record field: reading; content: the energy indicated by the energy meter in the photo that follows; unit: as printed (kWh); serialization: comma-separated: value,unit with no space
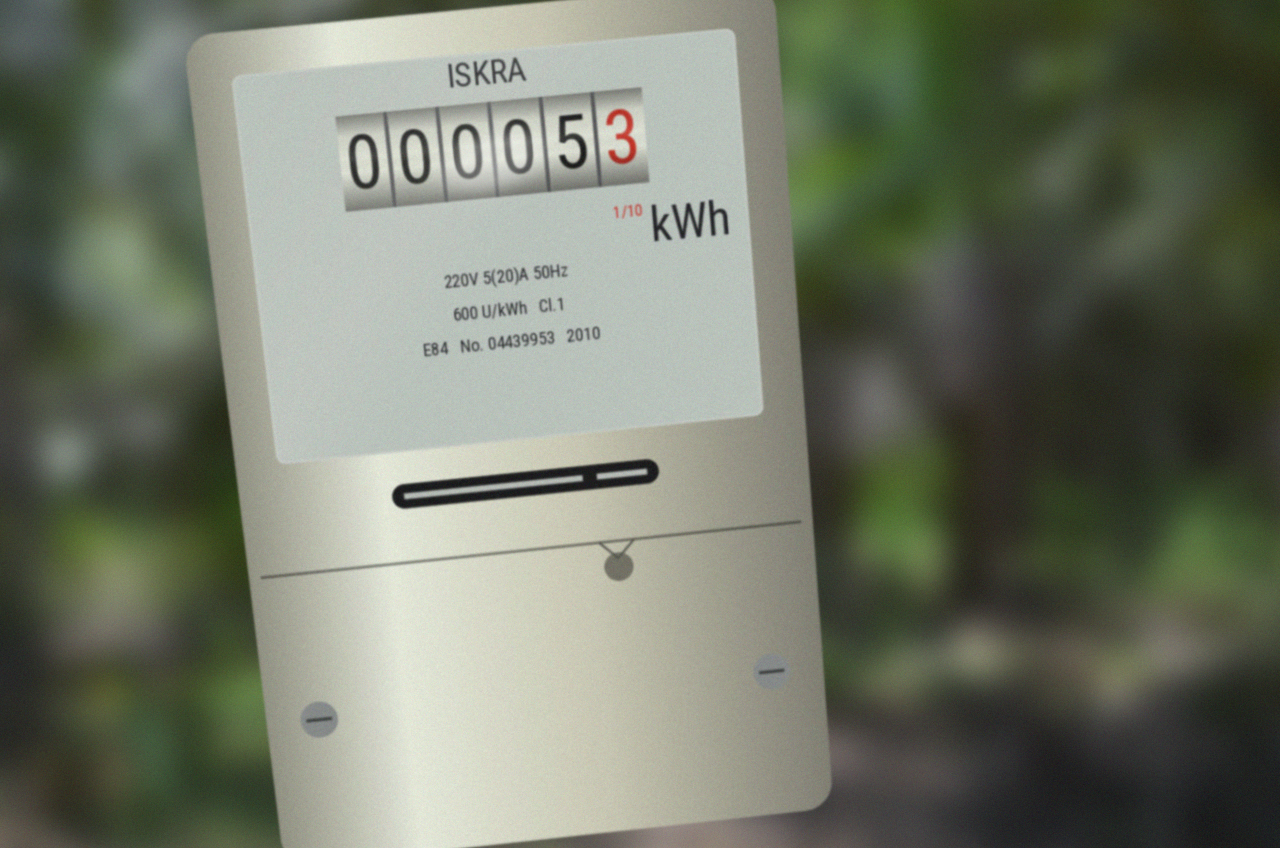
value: 5.3,kWh
